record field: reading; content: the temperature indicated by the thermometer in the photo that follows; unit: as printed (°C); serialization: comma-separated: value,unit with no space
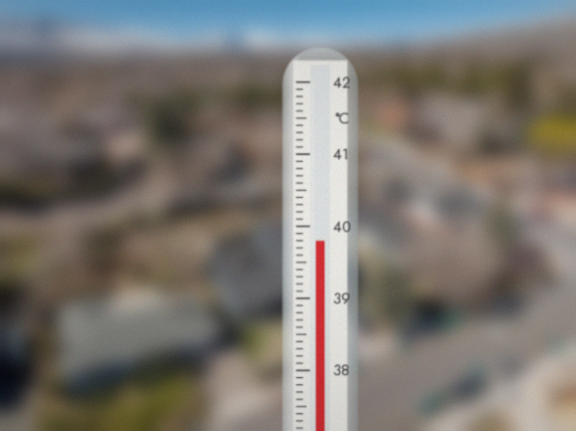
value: 39.8,°C
